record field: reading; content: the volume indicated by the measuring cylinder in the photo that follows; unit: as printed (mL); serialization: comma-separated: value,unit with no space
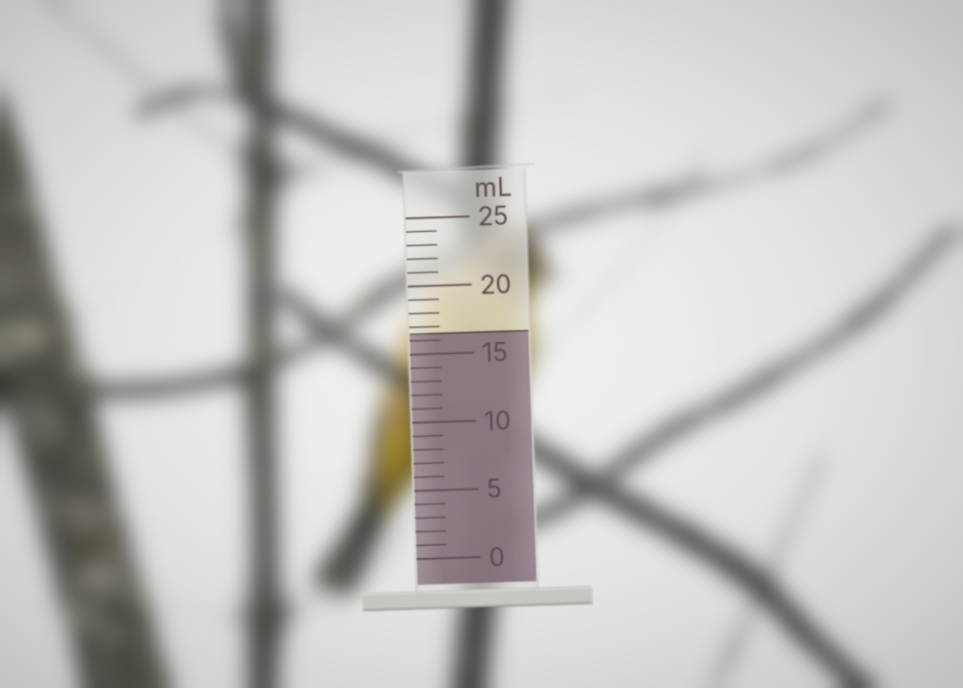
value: 16.5,mL
